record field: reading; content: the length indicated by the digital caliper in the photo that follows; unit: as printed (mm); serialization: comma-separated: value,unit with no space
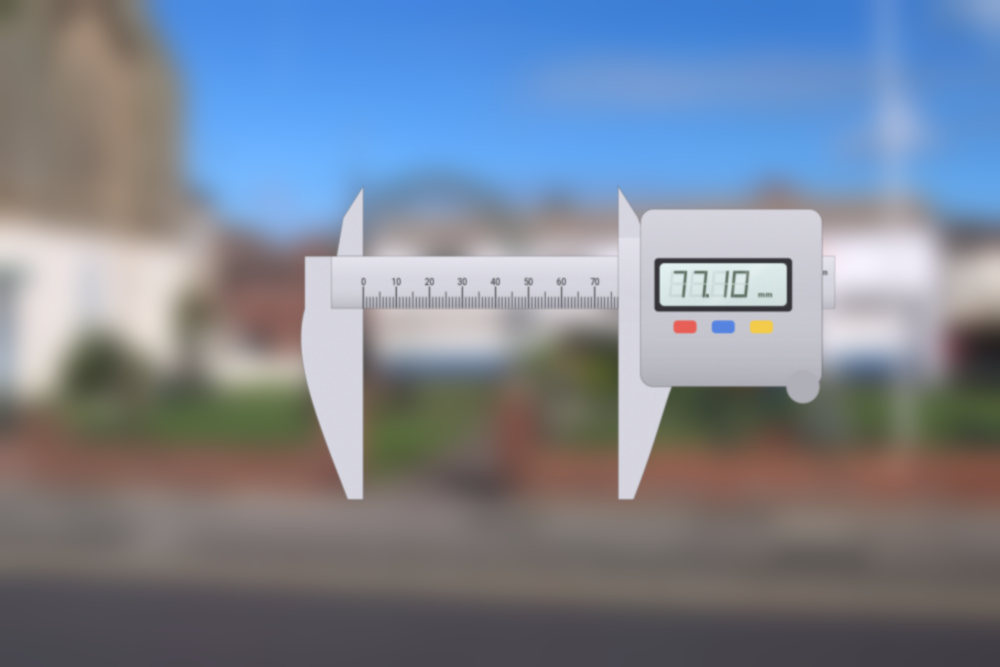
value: 77.10,mm
